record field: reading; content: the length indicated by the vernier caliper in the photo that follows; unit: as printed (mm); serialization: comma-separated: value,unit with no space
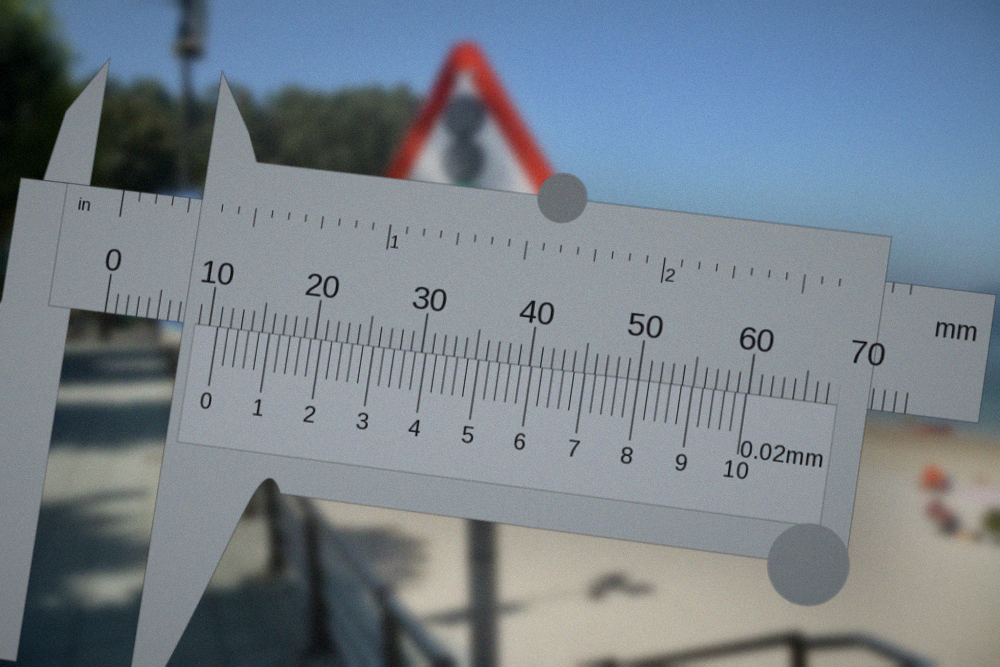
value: 10.8,mm
